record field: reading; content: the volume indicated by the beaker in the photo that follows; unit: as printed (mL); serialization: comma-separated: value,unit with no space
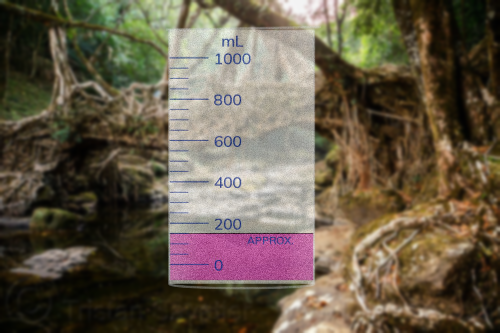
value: 150,mL
